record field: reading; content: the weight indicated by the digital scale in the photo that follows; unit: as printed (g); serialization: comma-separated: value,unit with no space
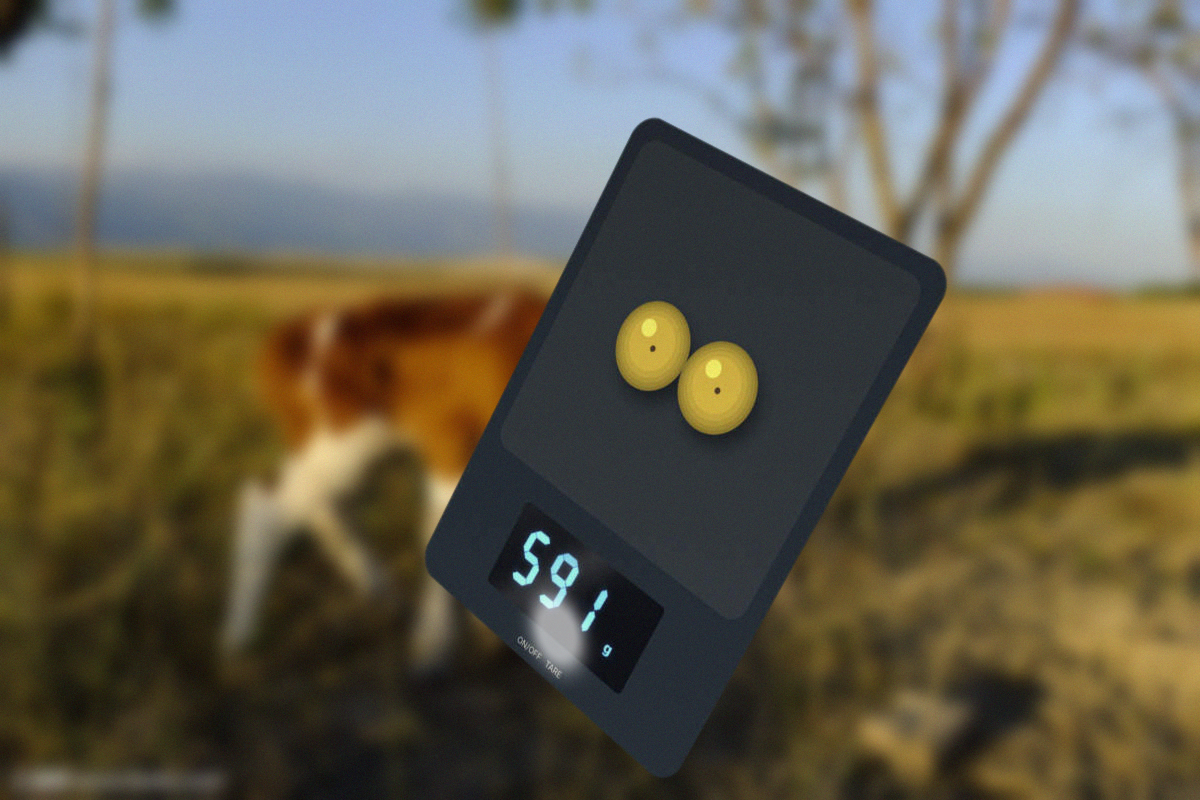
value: 591,g
